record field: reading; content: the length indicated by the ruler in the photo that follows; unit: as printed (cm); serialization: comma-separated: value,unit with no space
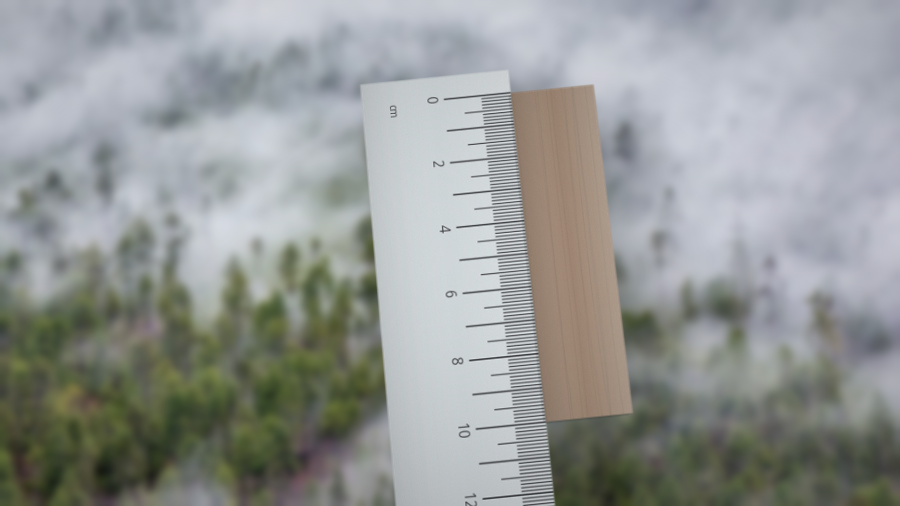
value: 10,cm
